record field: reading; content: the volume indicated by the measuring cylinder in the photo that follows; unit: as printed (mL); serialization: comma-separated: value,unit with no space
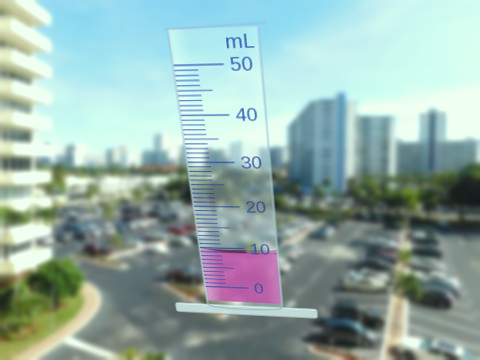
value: 9,mL
